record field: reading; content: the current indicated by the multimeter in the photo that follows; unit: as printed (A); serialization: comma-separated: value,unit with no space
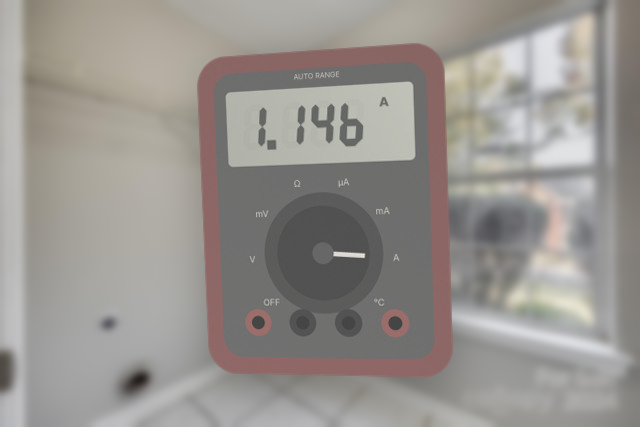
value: 1.146,A
